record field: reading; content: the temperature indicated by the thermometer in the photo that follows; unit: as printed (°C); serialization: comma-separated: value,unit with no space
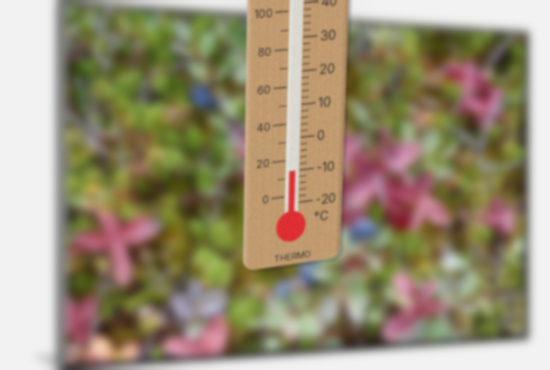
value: -10,°C
